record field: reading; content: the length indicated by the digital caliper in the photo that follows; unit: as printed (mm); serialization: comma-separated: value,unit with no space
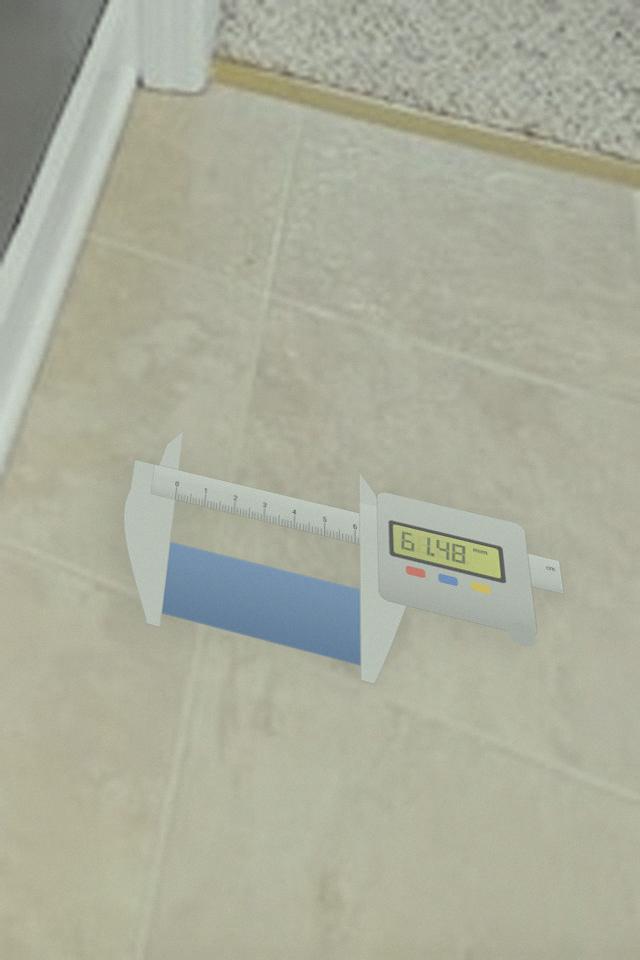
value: 61.48,mm
